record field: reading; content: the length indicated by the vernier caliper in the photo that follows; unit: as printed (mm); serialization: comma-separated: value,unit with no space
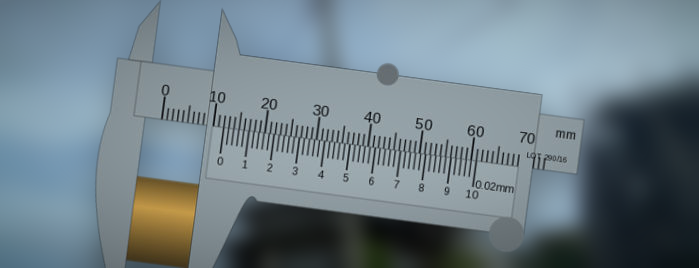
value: 12.0,mm
